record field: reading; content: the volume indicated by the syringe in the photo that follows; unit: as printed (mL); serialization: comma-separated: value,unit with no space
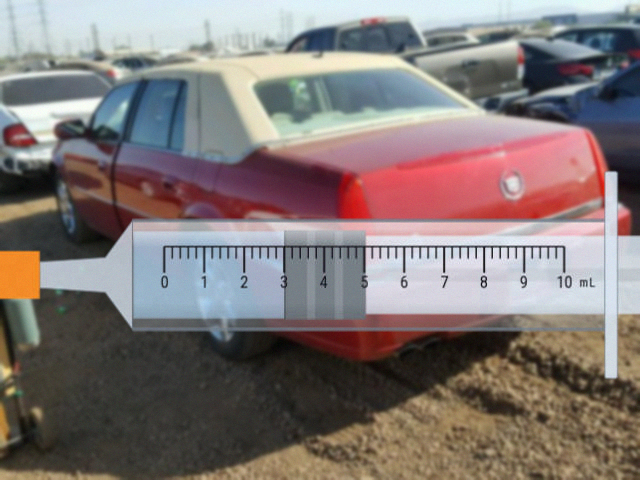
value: 3,mL
